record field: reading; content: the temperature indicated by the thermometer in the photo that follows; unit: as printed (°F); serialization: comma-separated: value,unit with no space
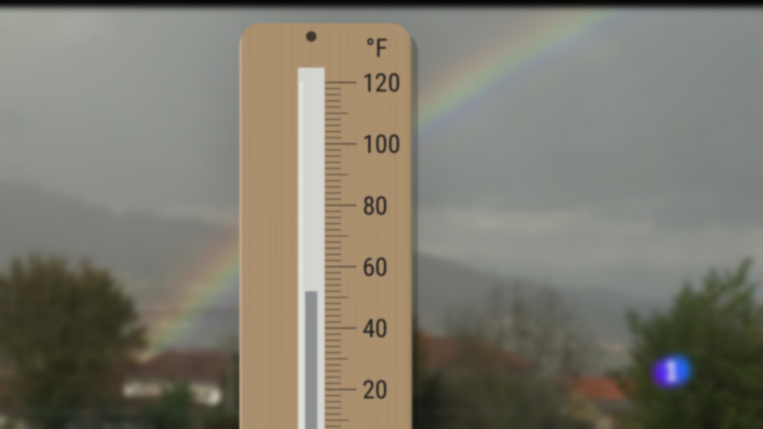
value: 52,°F
